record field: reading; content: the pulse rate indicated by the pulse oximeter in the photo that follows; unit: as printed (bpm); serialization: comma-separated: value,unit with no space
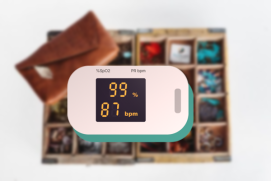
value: 87,bpm
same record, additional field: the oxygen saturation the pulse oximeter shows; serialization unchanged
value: 99,%
